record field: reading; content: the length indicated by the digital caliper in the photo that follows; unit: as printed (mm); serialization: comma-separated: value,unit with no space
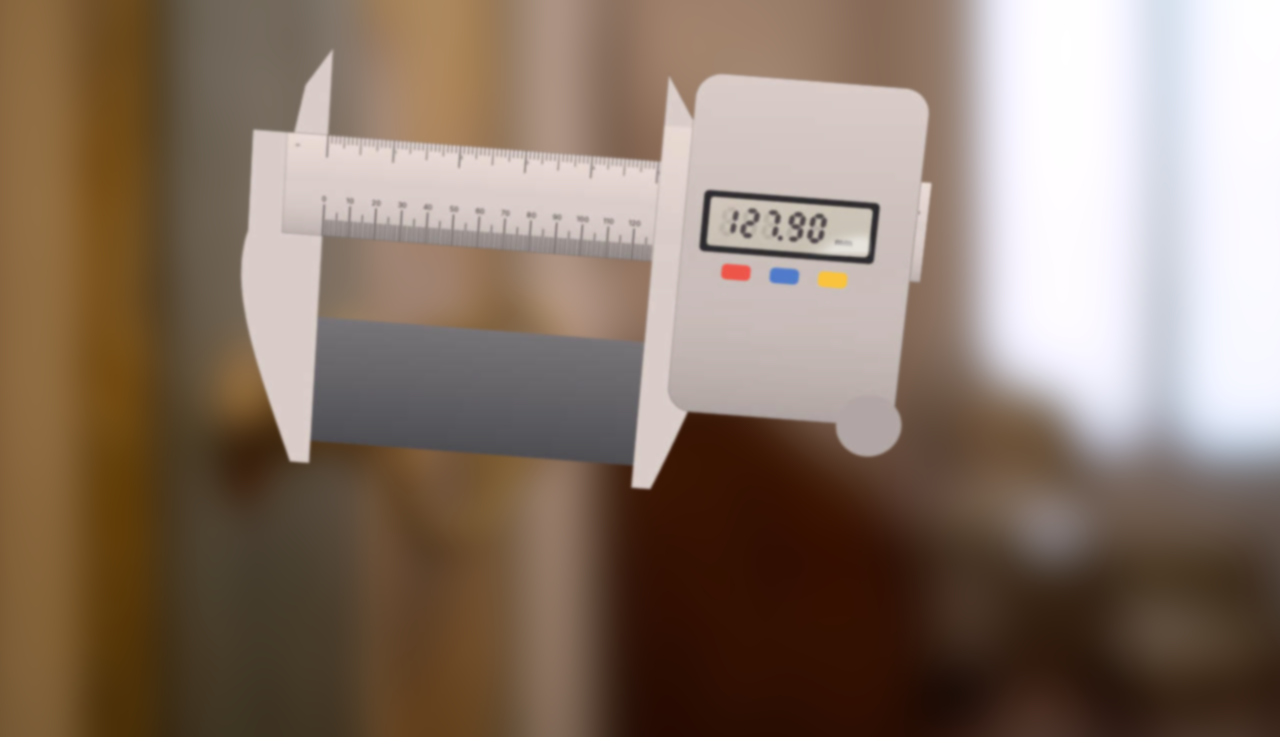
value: 127.90,mm
